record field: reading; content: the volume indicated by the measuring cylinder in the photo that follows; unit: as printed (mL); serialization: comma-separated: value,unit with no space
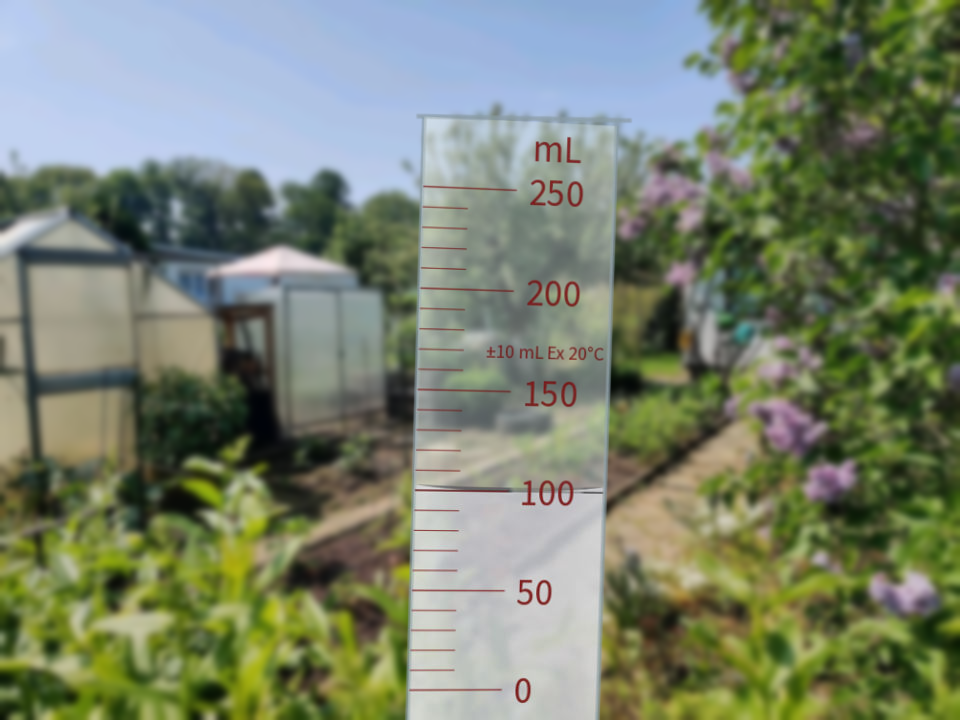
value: 100,mL
